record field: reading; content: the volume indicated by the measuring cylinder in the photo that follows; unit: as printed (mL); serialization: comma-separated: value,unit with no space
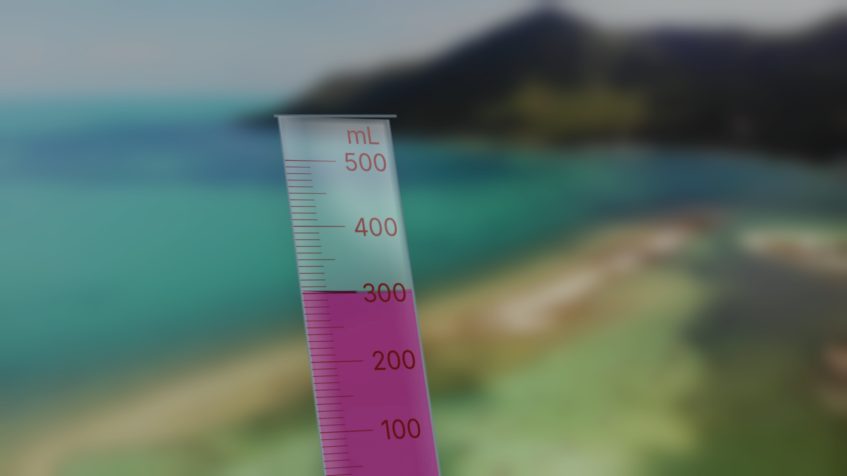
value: 300,mL
